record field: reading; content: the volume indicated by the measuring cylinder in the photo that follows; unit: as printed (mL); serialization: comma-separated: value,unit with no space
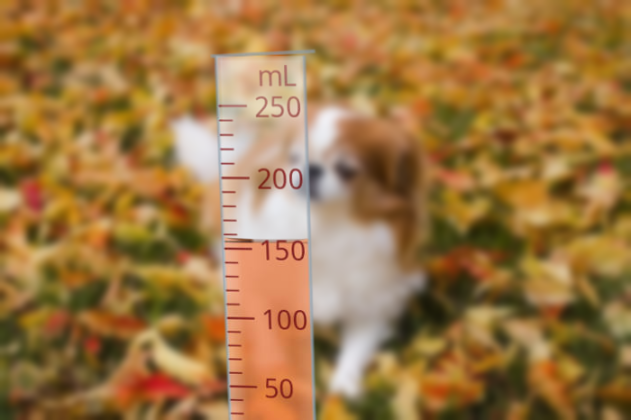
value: 155,mL
